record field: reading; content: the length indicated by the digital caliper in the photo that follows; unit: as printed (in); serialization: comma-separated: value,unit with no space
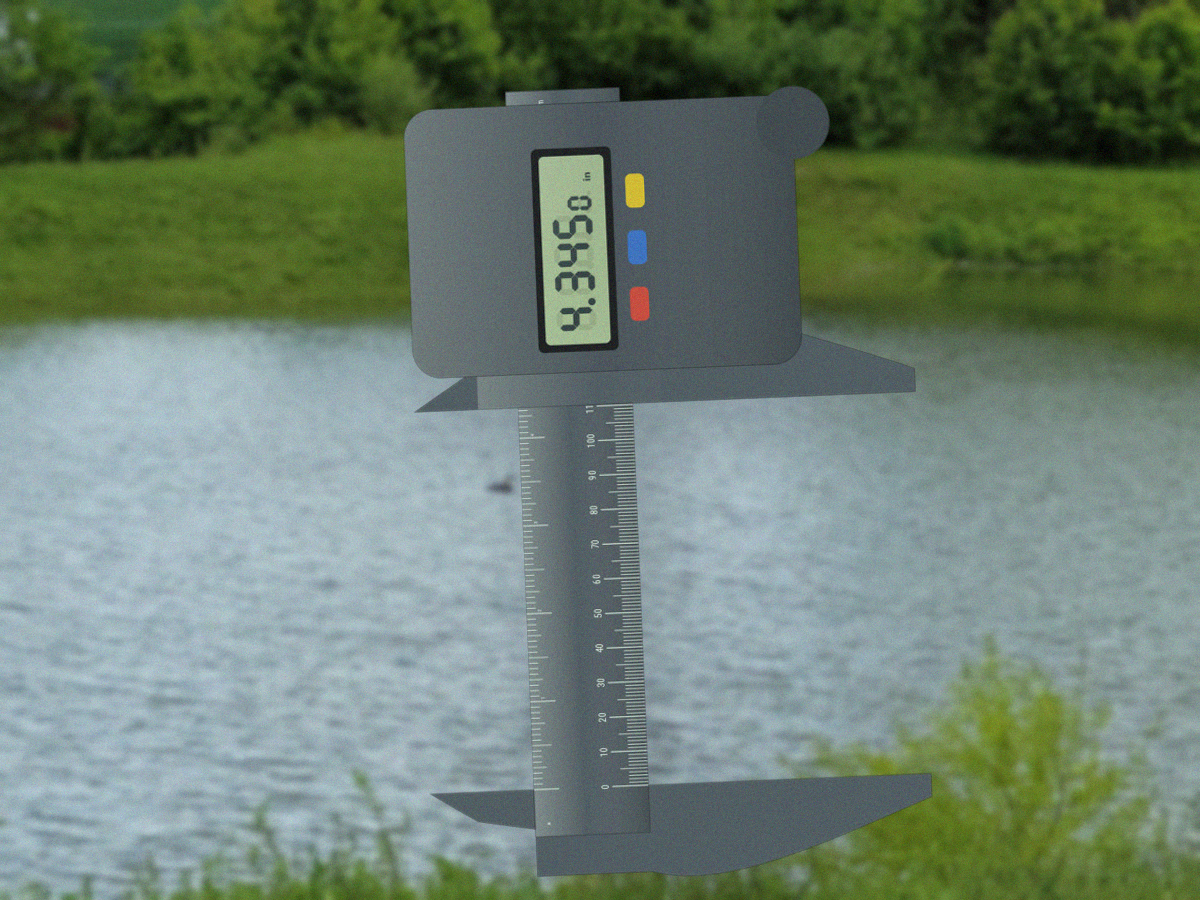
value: 4.3450,in
